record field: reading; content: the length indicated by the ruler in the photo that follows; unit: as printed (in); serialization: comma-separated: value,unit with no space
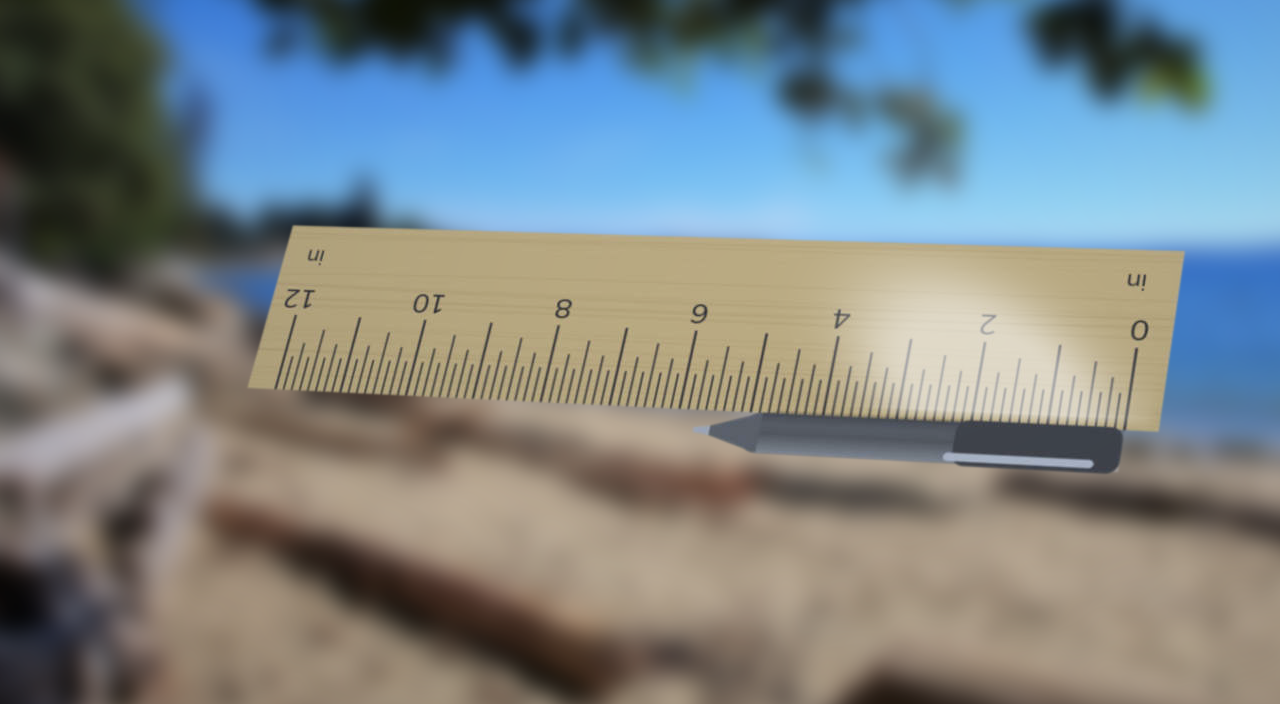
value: 5.75,in
